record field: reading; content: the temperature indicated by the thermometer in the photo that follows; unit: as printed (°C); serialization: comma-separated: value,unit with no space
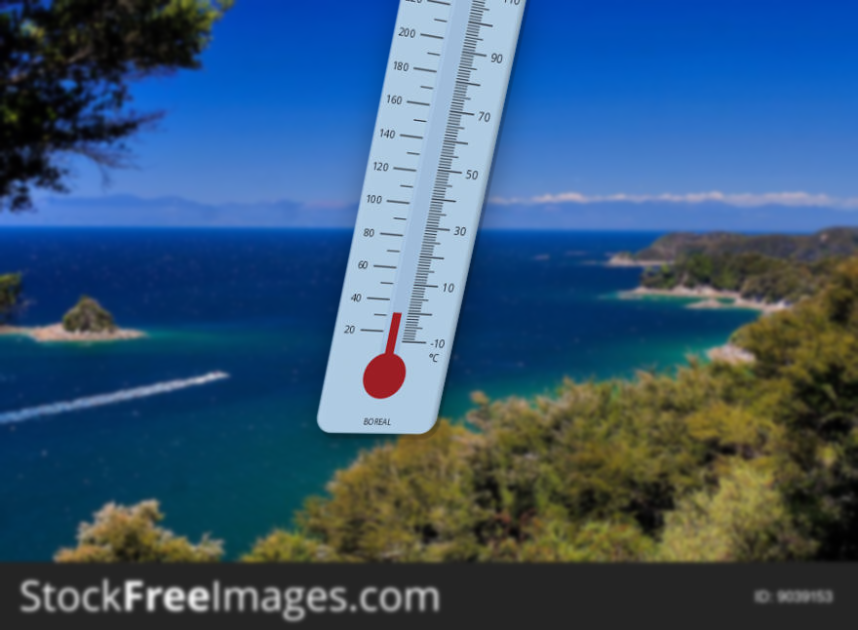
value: 0,°C
